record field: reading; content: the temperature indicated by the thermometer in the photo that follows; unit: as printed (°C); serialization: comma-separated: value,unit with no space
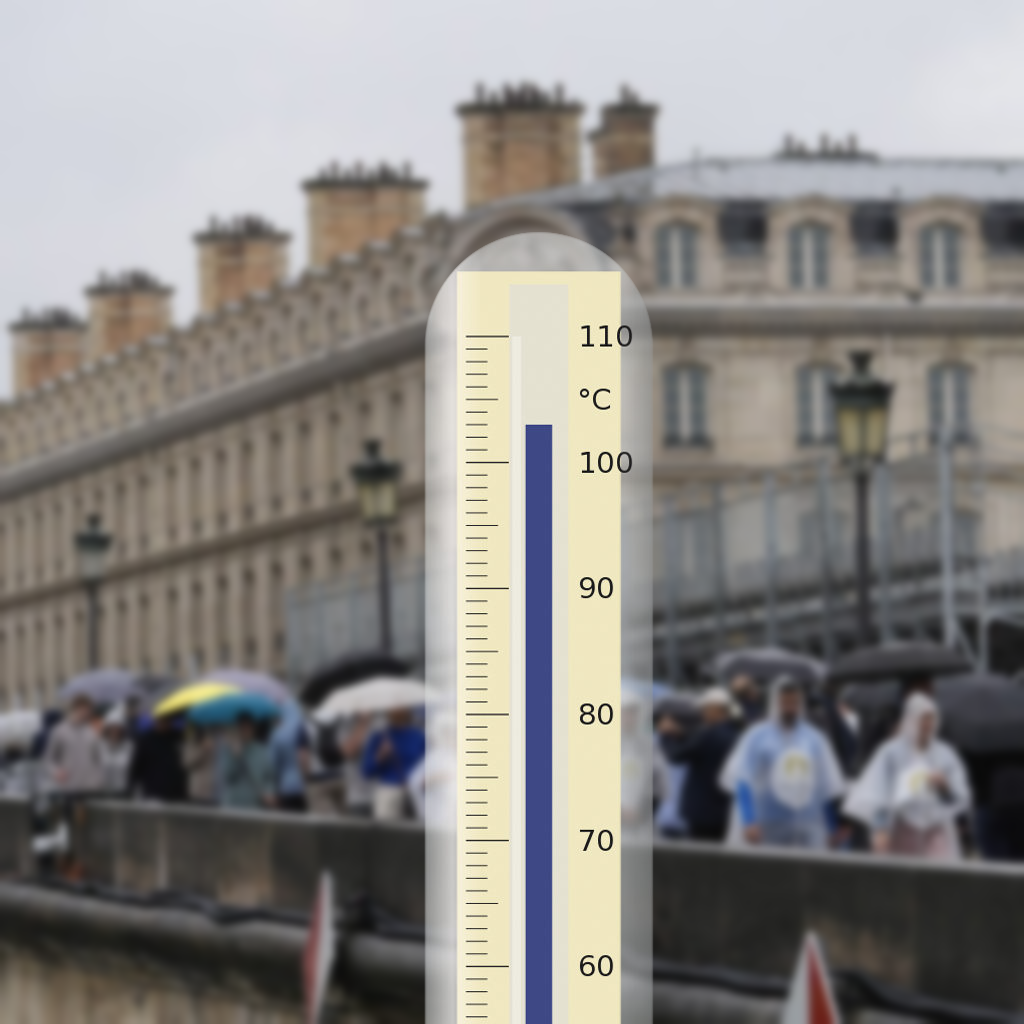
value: 103,°C
